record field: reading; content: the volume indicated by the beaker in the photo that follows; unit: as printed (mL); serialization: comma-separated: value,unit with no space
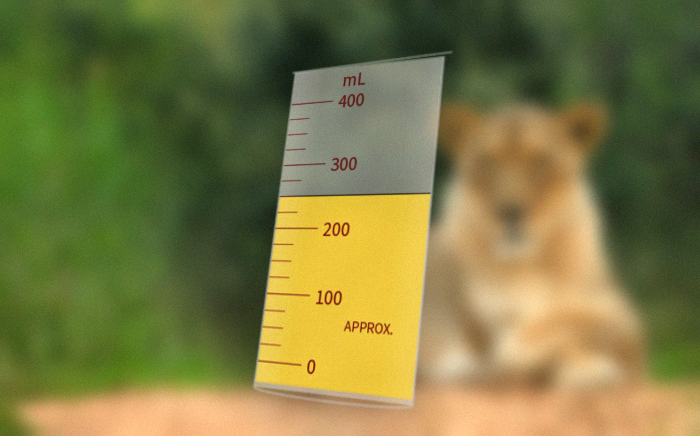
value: 250,mL
